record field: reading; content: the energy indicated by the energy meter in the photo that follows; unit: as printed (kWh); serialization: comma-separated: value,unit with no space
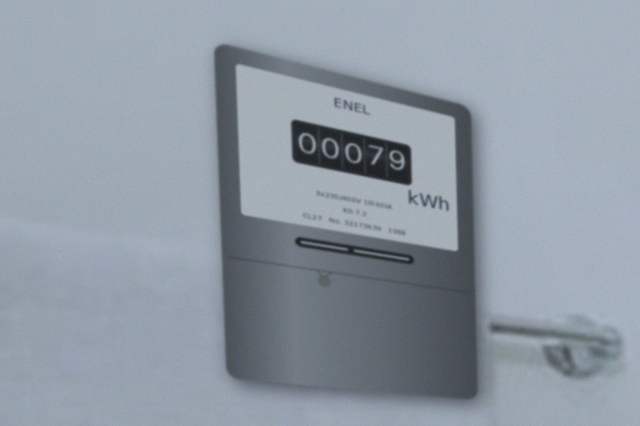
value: 79,kWh
